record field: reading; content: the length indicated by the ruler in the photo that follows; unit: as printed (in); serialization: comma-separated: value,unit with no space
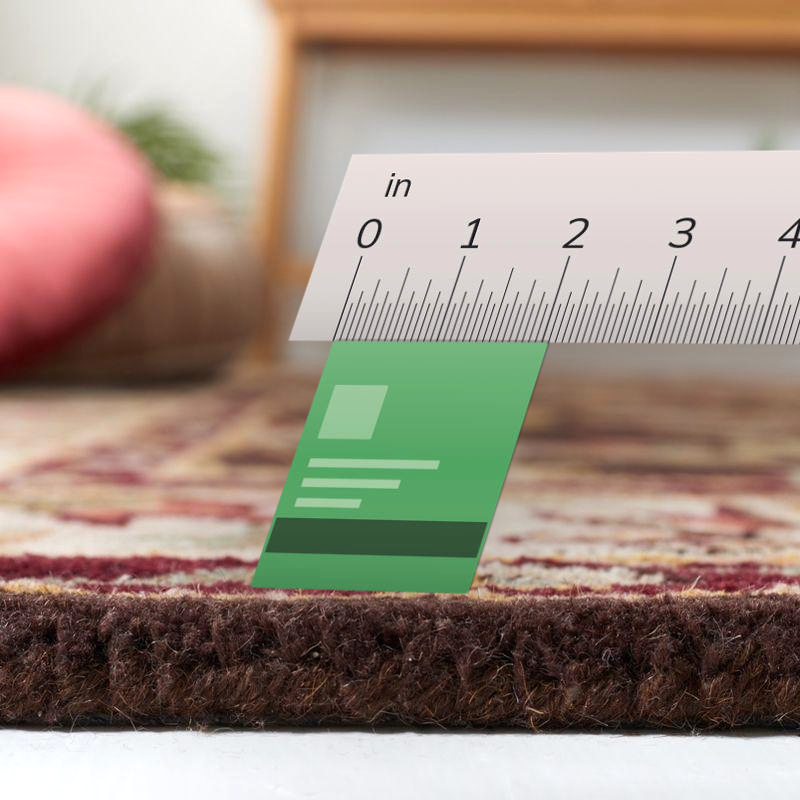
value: 2.0625,in
